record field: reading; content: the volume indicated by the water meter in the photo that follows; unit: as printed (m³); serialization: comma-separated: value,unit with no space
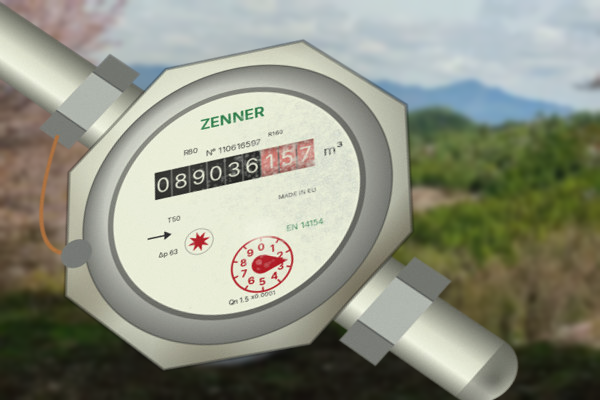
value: 89036.1572,m³
